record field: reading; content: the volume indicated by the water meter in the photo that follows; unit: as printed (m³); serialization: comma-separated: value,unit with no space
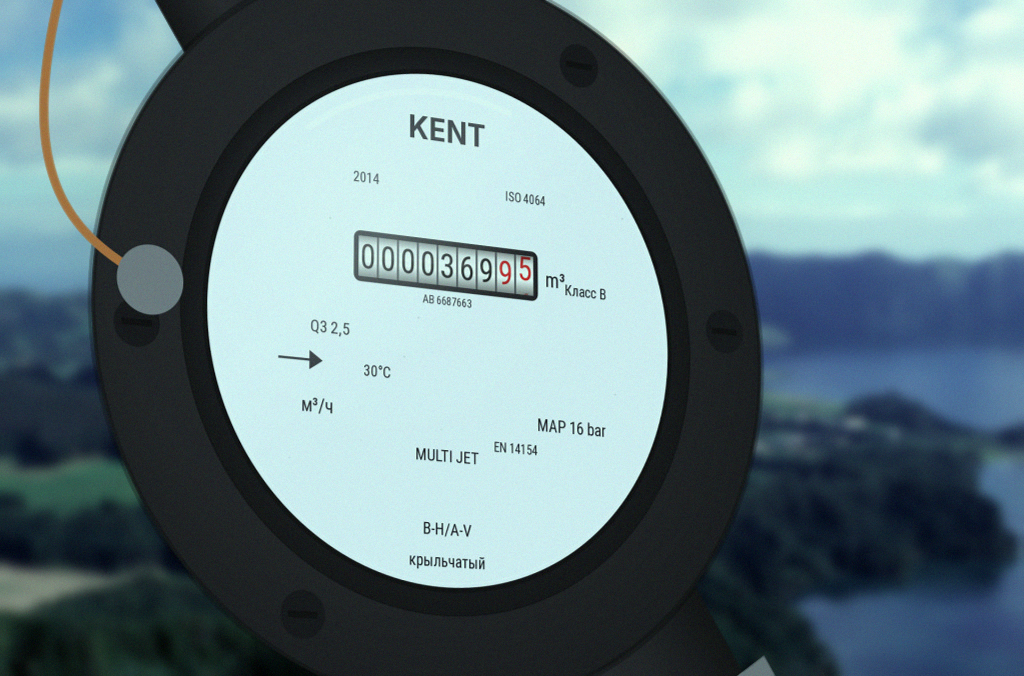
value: 369.95,m³
